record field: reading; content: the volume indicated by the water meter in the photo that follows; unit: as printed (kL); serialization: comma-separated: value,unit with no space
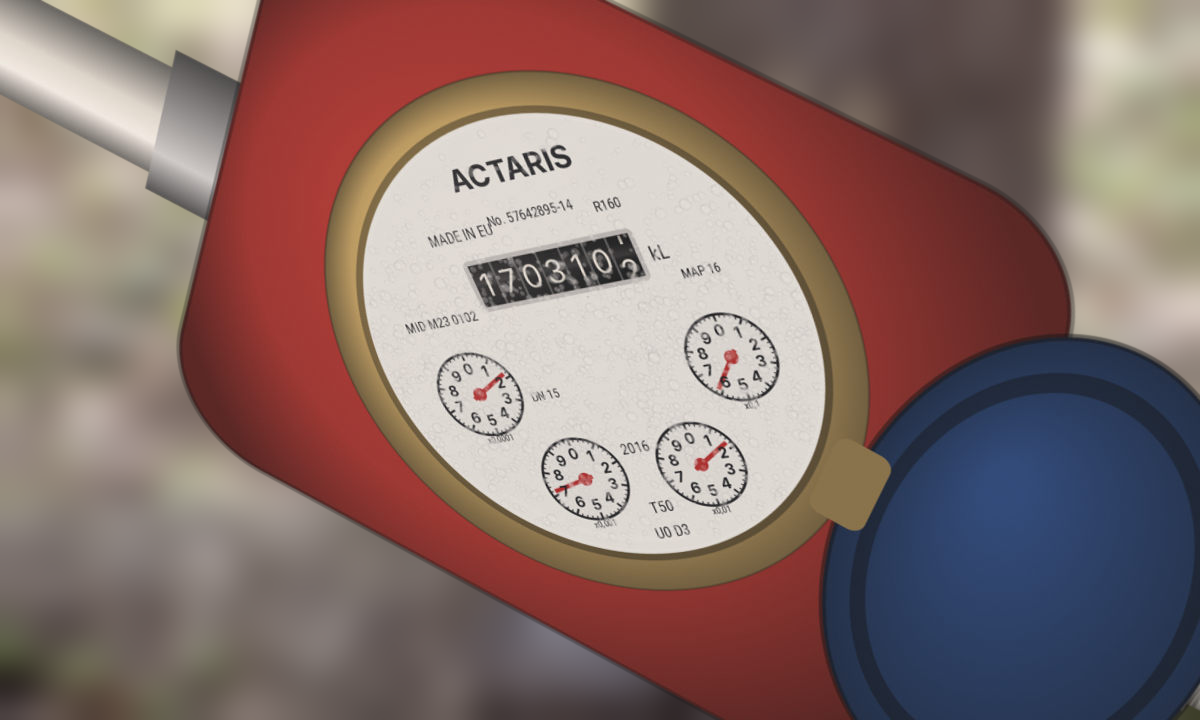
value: 1703101.6171,kL
